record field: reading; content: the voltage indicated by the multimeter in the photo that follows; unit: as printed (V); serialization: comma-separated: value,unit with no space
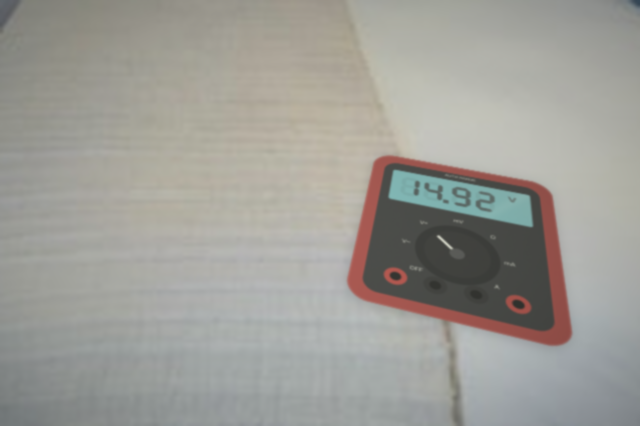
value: 14.92,V
